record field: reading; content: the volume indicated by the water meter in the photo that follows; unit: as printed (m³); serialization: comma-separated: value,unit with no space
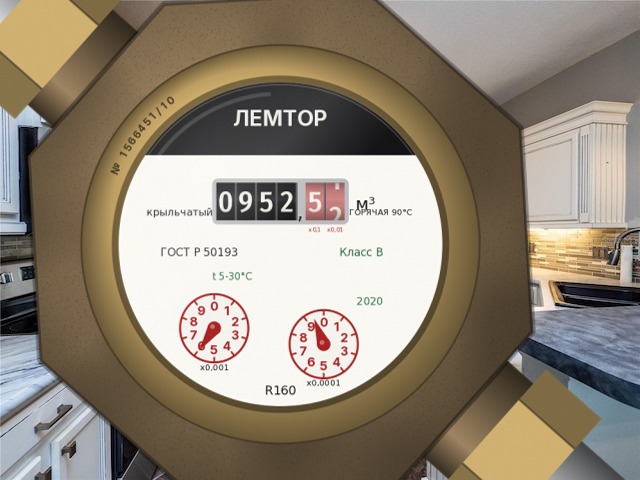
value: 952.5159,m³
